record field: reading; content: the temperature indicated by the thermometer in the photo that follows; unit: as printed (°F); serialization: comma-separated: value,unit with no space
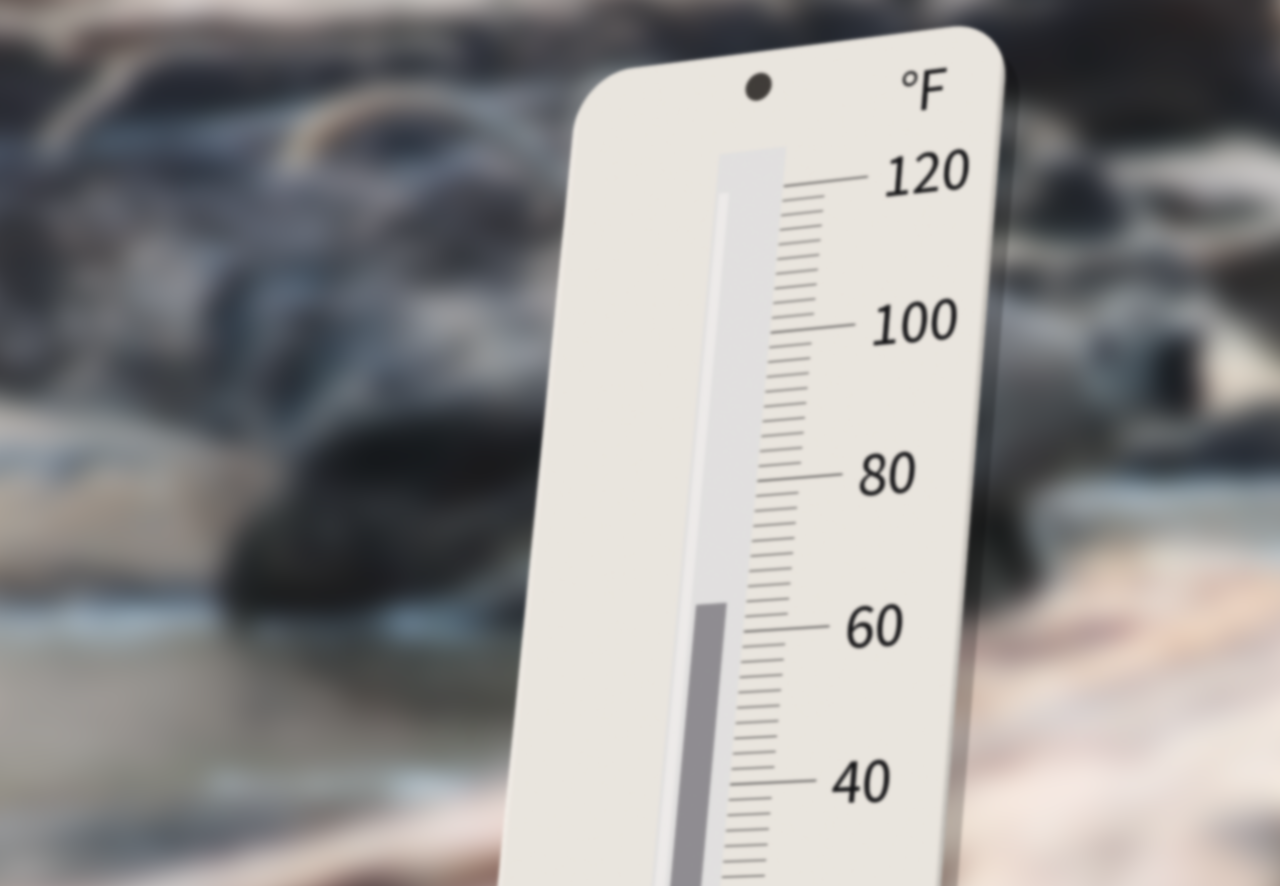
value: 64,°F
